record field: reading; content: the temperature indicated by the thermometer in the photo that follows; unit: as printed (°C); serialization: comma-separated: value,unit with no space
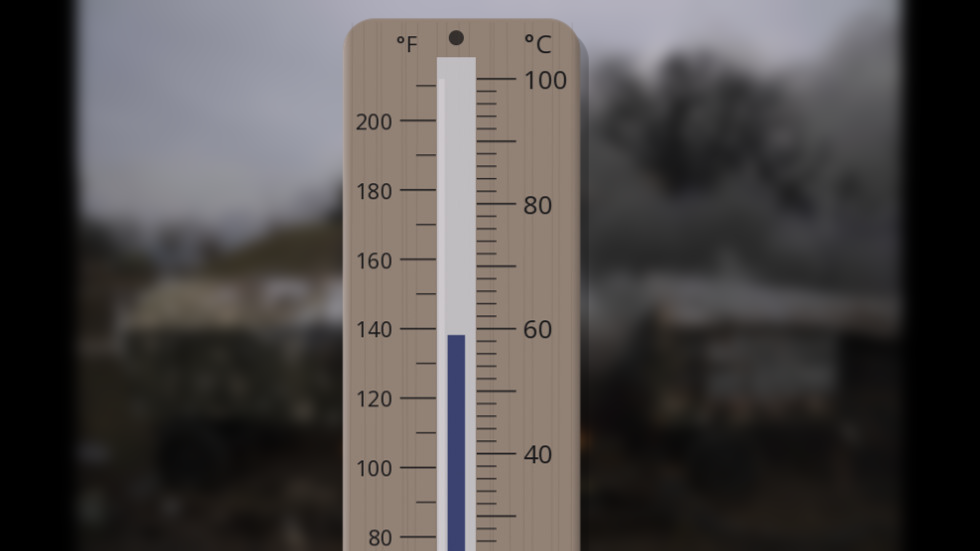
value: 59,°C
